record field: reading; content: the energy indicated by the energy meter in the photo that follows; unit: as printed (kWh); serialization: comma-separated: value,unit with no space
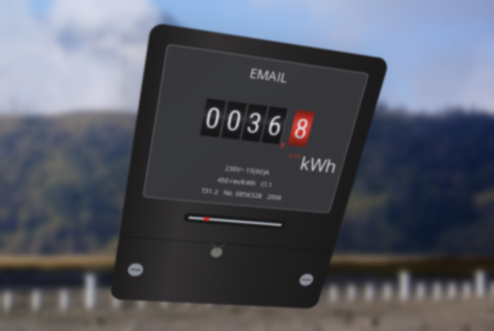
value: 36.8,kWh
